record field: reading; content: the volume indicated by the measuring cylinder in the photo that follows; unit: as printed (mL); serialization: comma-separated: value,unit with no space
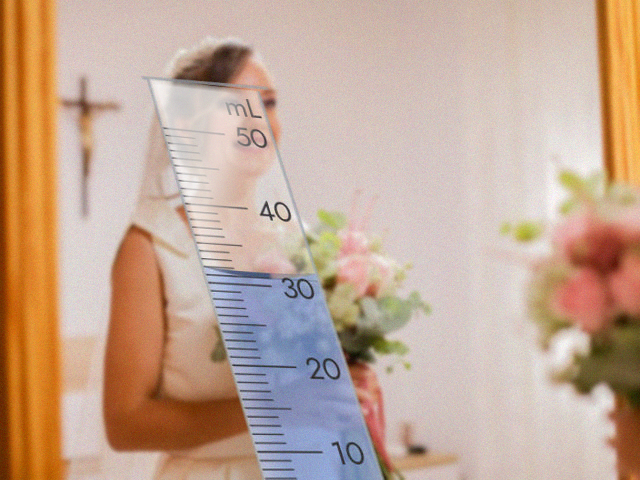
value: 31,mL
